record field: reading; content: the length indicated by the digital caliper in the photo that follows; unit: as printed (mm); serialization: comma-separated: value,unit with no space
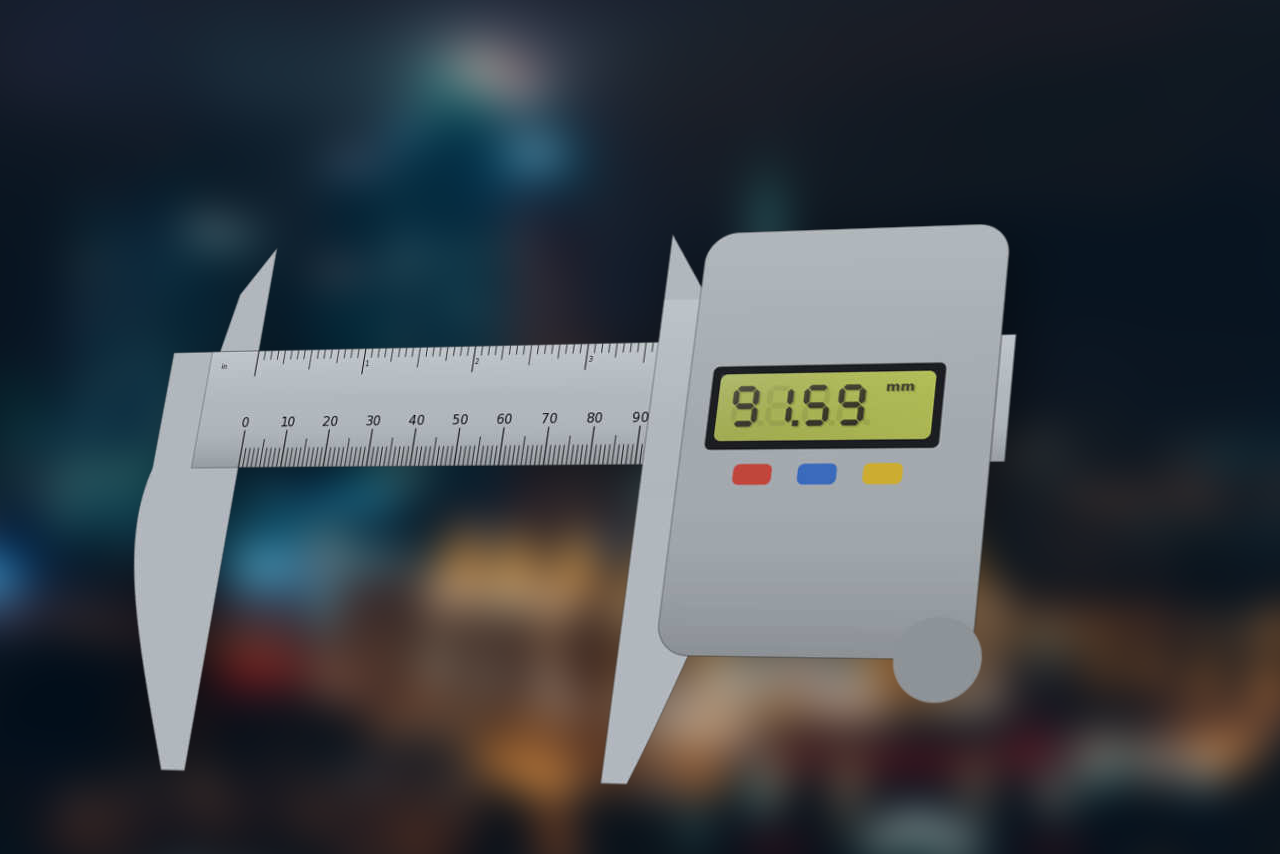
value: 91.59,mm
